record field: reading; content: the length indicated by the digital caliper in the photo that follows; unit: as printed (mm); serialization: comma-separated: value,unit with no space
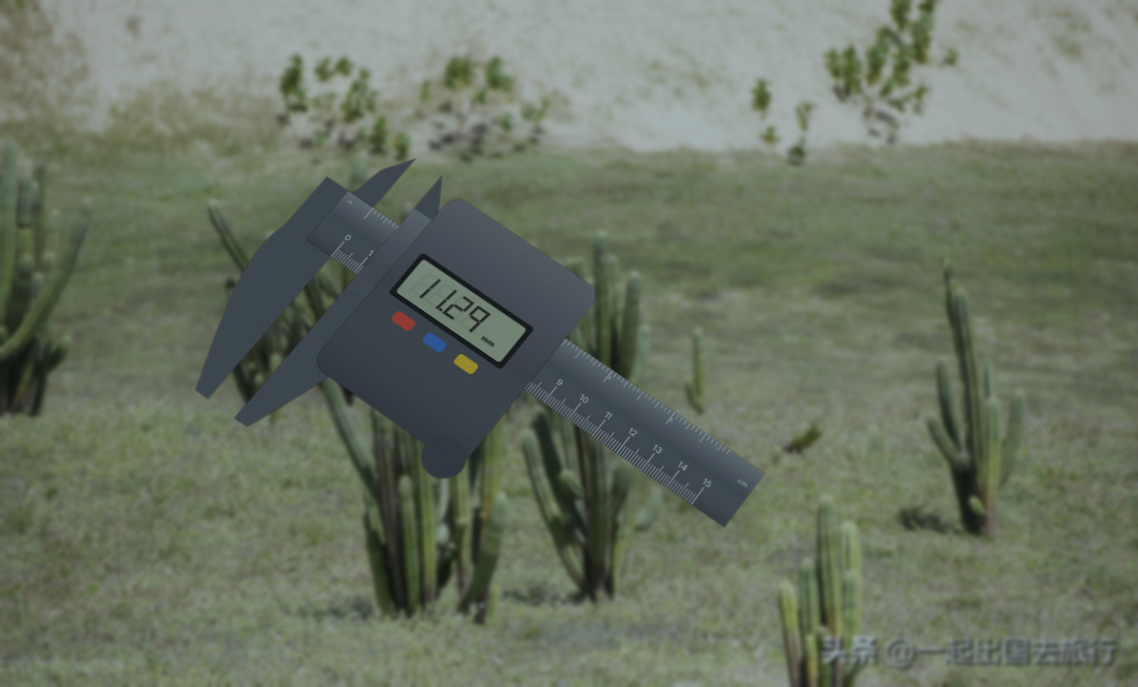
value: 11.29,mm
